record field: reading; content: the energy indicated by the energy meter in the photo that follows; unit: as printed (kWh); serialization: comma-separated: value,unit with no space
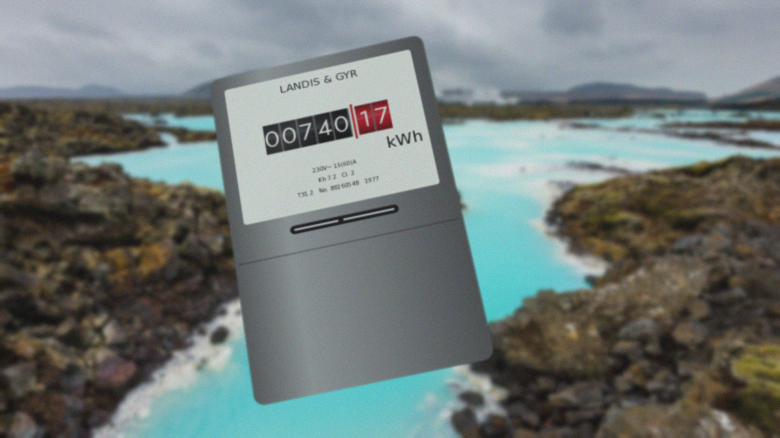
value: 740.17,kWh
